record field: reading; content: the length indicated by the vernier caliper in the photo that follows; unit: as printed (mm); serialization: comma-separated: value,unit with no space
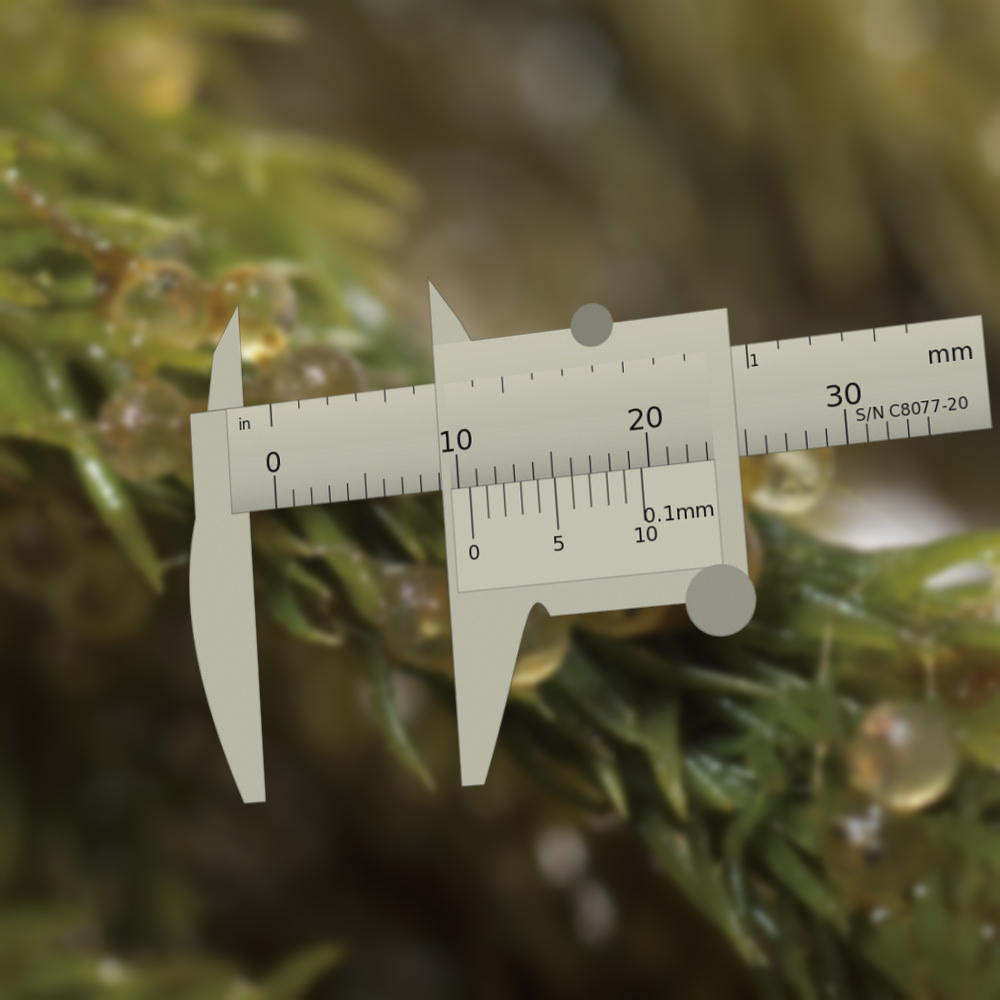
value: 10.6,mm
